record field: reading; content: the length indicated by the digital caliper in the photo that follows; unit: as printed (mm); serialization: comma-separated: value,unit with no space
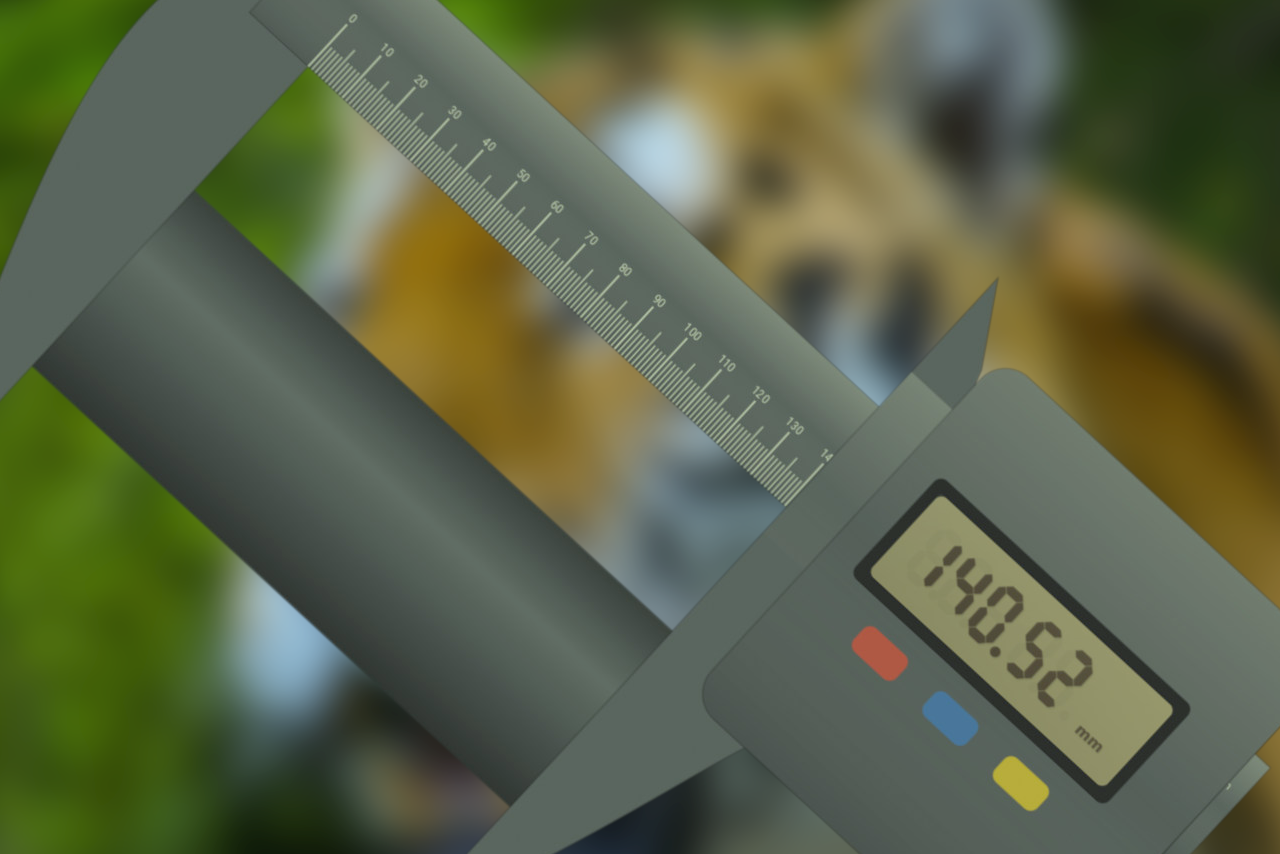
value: 140.52,mm
